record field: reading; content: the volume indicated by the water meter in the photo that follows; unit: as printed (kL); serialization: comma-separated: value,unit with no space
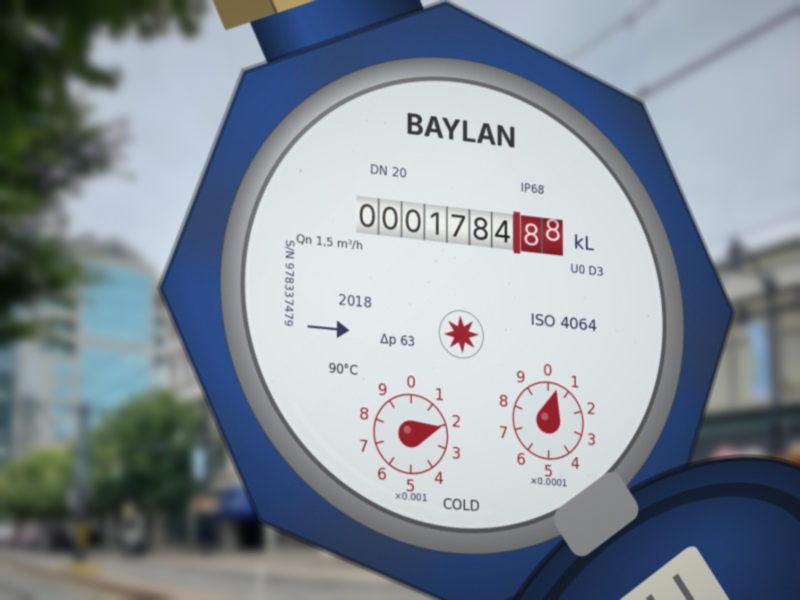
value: 1784.8820,kL
